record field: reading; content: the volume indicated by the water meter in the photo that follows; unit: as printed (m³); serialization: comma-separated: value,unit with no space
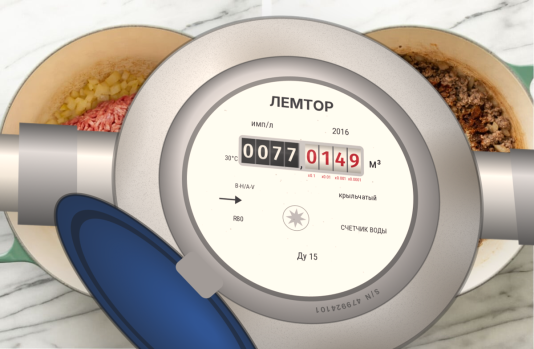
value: 77.0149,m³
